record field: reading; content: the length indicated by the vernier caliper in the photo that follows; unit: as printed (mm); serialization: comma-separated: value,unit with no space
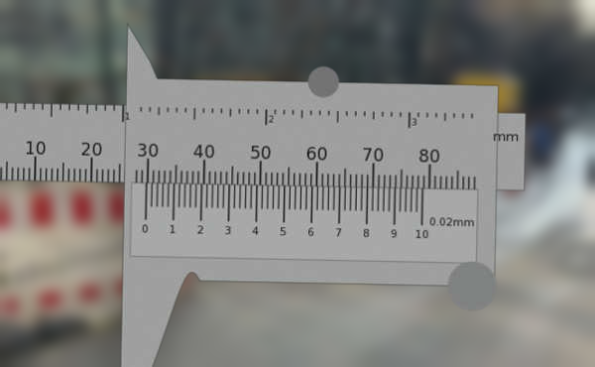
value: 29.8,mm
